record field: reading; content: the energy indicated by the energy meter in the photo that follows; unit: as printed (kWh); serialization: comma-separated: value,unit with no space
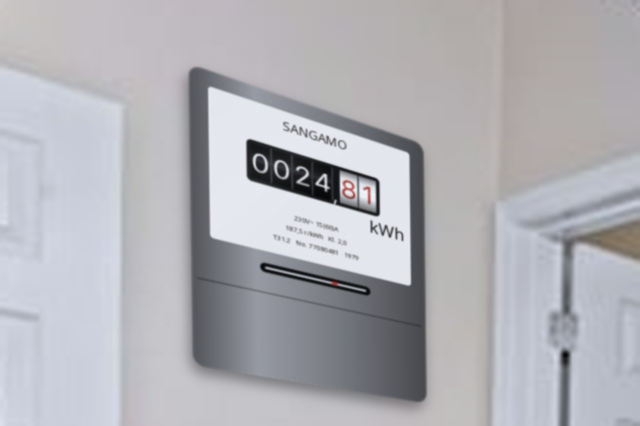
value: 24.81,kWh
